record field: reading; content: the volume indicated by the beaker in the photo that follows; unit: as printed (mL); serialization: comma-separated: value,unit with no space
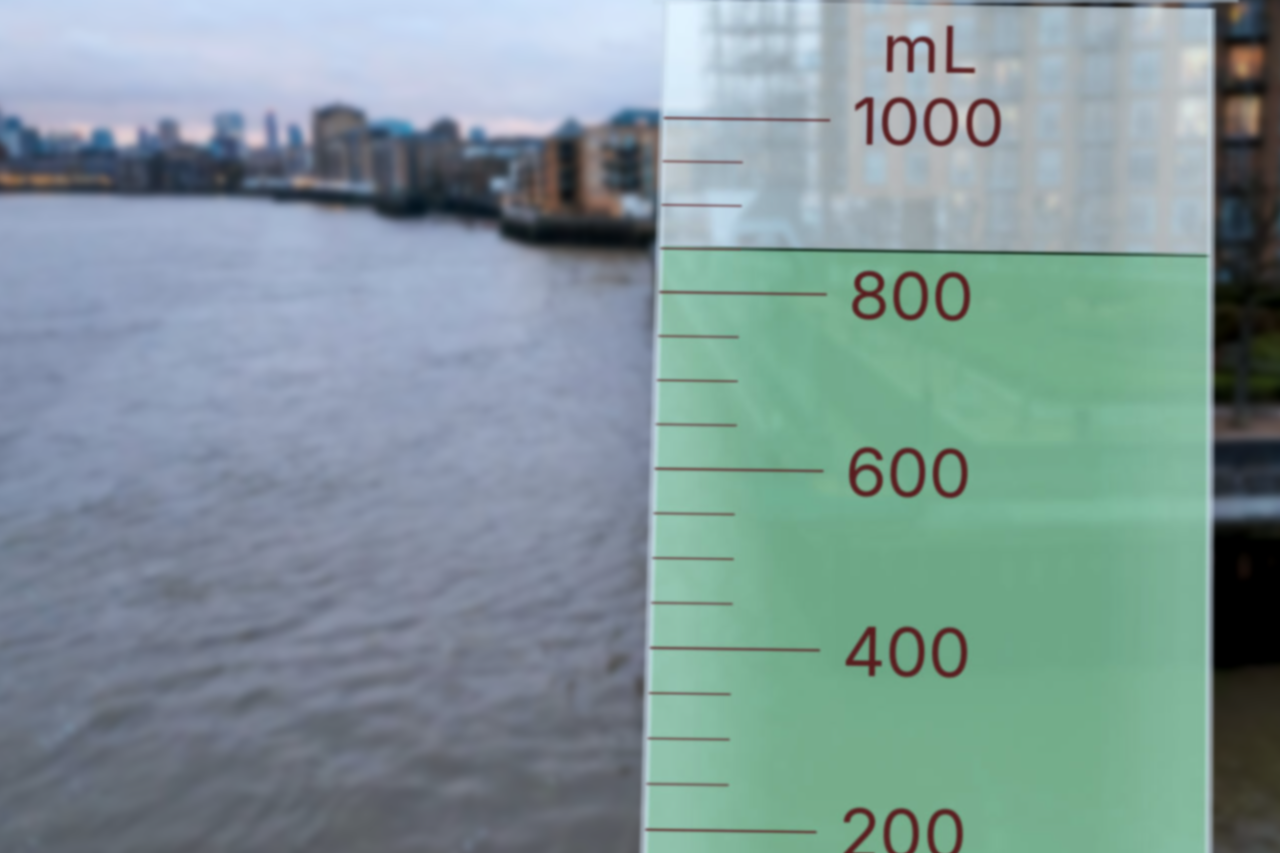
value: 850,mL
